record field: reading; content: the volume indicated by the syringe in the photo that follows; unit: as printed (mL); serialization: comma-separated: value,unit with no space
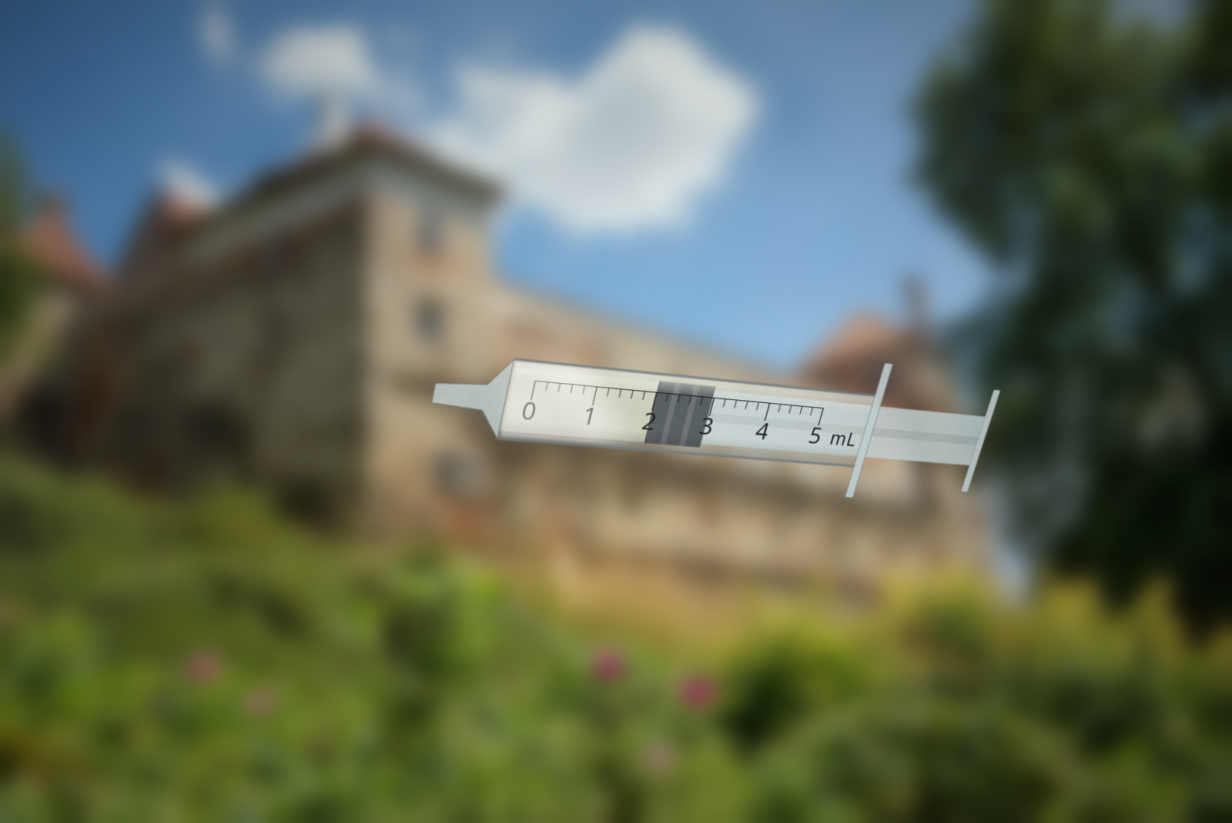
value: 2,mL
